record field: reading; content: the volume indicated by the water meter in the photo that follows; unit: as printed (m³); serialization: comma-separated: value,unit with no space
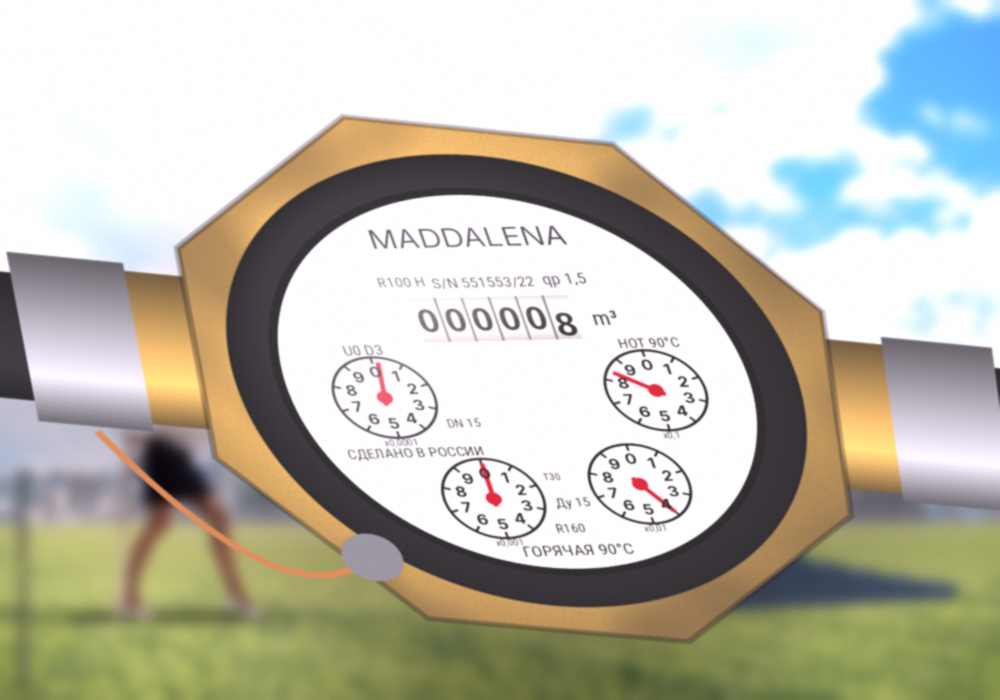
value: 7.8400,m³
